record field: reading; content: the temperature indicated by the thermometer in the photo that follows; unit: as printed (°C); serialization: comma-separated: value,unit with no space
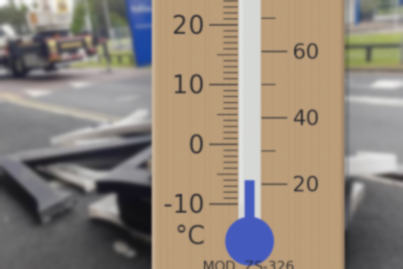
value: -6,°C
